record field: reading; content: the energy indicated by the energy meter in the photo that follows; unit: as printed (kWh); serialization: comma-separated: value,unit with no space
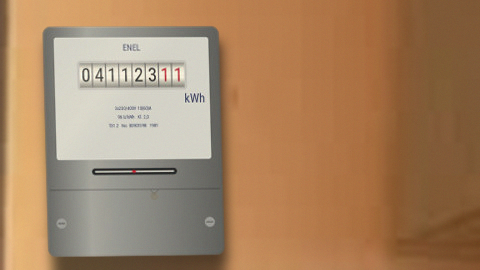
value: 41123.11,kWh
